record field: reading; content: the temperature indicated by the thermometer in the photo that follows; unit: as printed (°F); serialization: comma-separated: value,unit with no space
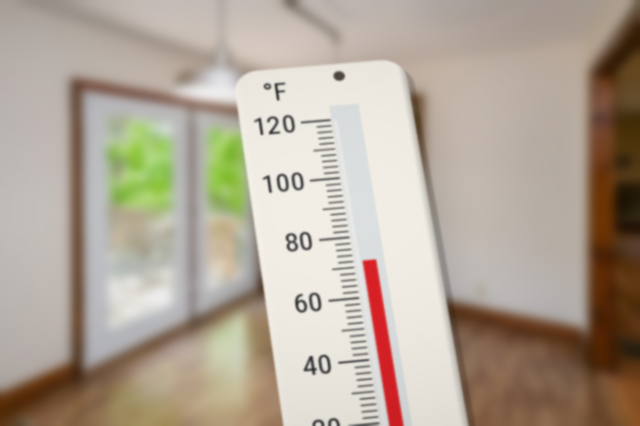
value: 72,°F
